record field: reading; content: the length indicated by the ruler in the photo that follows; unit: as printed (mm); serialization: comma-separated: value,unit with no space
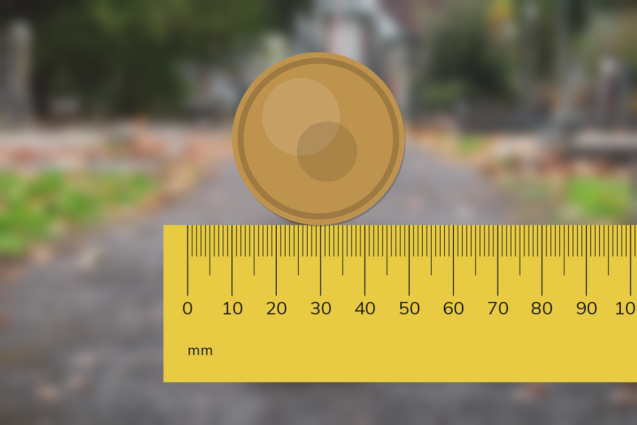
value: 39,mm
